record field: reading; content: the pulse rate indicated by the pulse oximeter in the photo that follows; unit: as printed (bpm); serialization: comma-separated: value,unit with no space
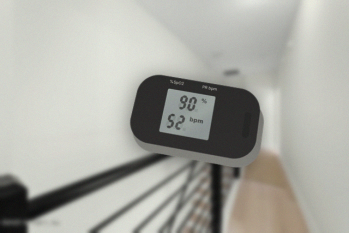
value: 52,bpm
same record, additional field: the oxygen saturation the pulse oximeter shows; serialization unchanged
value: 90,%
